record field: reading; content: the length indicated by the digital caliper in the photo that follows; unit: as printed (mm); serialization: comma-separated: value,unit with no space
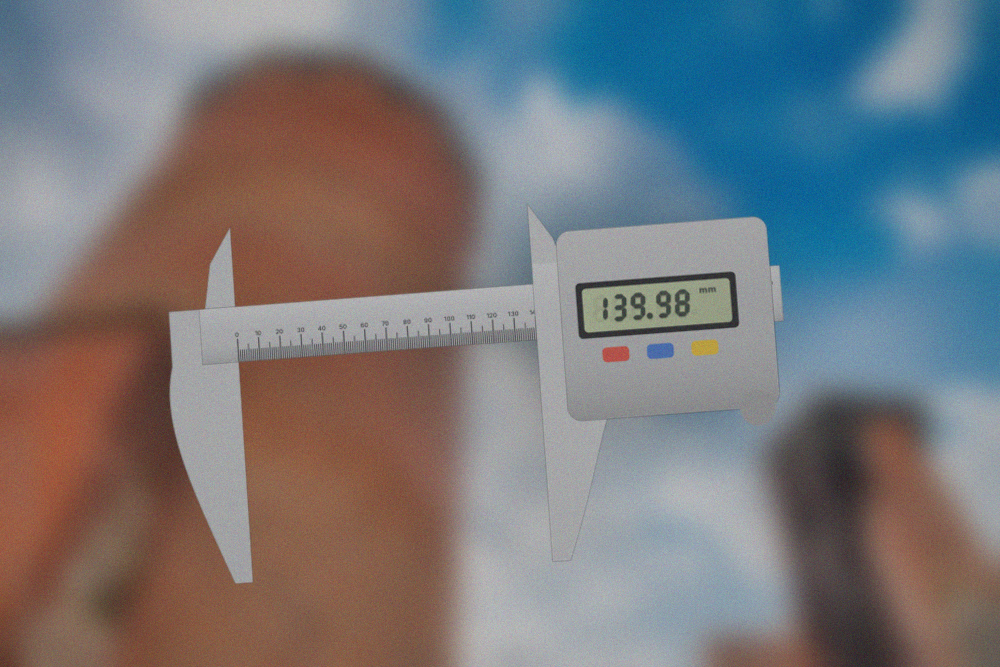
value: 139.98,mm
